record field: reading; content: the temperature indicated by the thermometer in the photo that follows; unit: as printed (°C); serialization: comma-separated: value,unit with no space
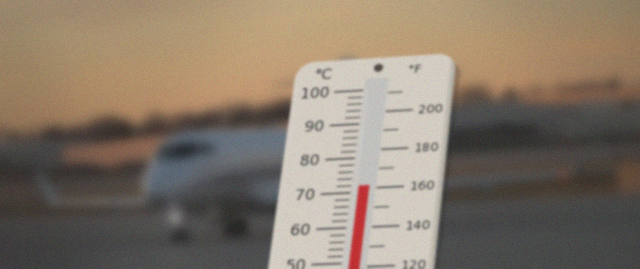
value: 72,°C
